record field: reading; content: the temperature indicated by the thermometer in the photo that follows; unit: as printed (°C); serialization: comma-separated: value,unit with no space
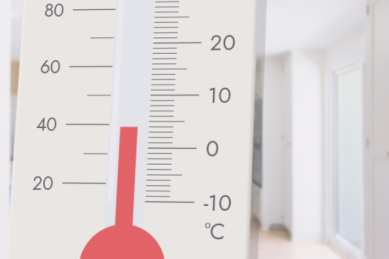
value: 4,°C
